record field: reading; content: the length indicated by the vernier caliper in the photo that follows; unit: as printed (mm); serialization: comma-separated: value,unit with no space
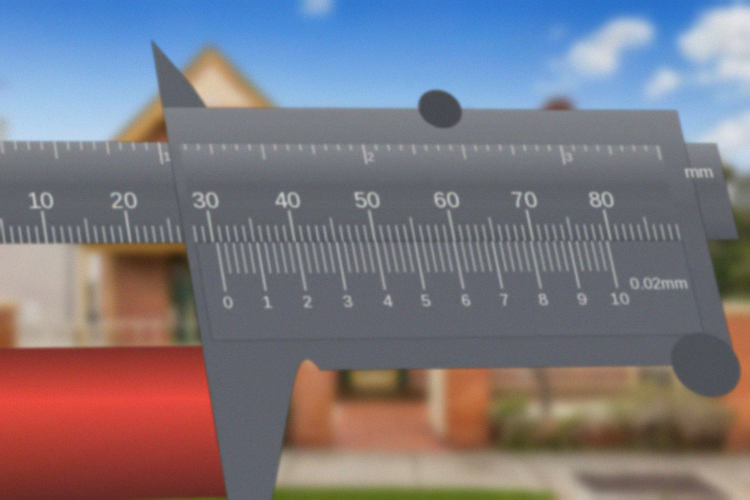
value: 30.5,mm
